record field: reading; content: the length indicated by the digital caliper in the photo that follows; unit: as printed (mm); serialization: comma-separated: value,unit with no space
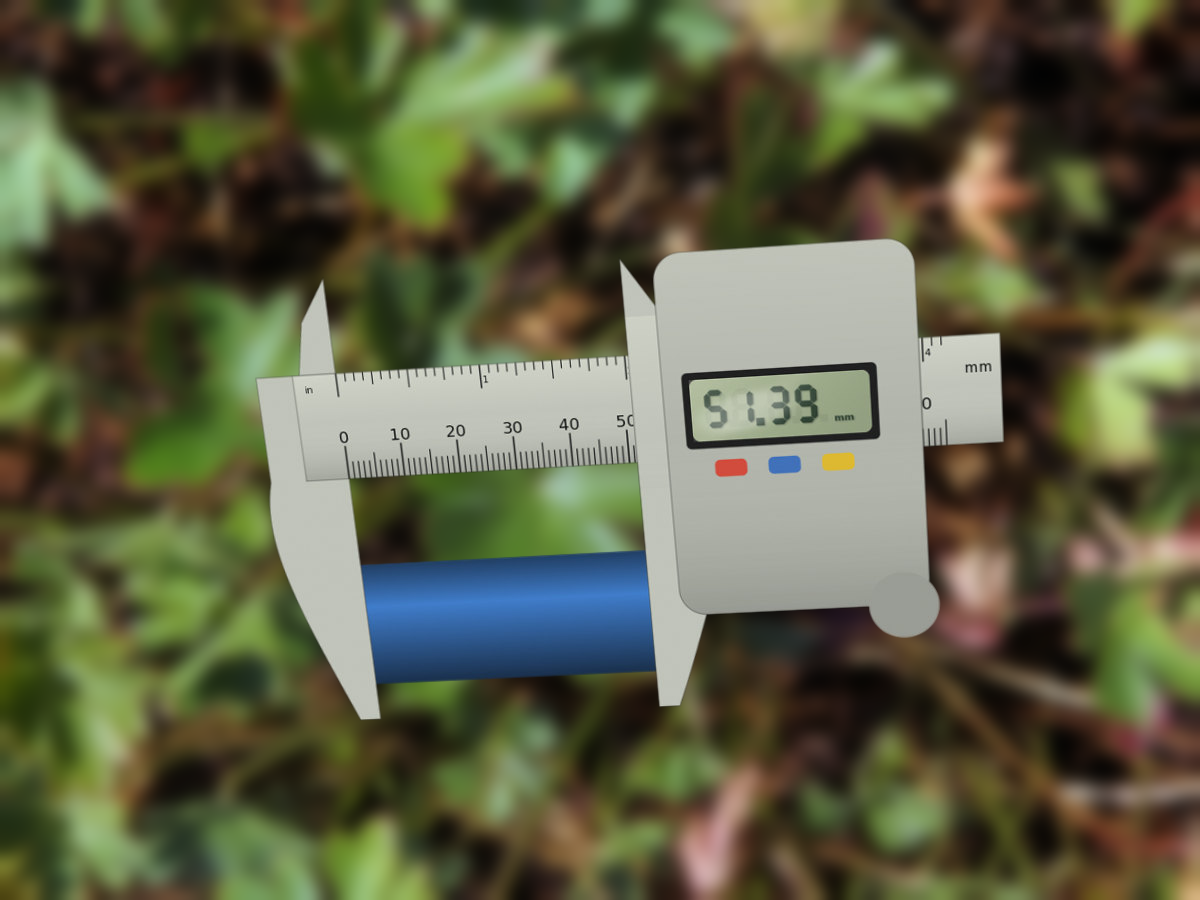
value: 51.39,mm
